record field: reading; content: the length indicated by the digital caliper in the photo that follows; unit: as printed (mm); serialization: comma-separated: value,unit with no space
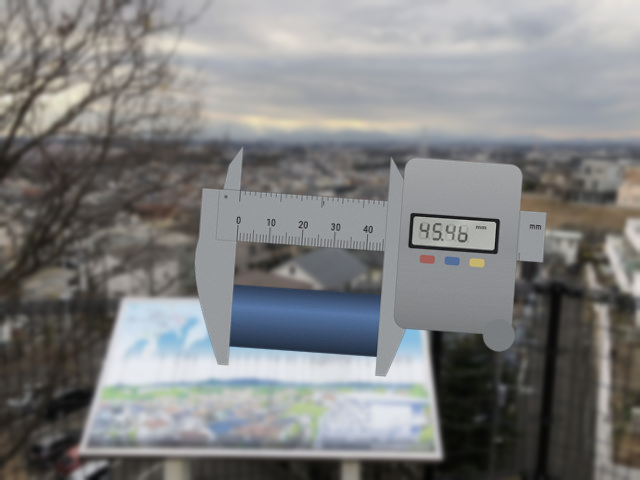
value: 45.46,mm
